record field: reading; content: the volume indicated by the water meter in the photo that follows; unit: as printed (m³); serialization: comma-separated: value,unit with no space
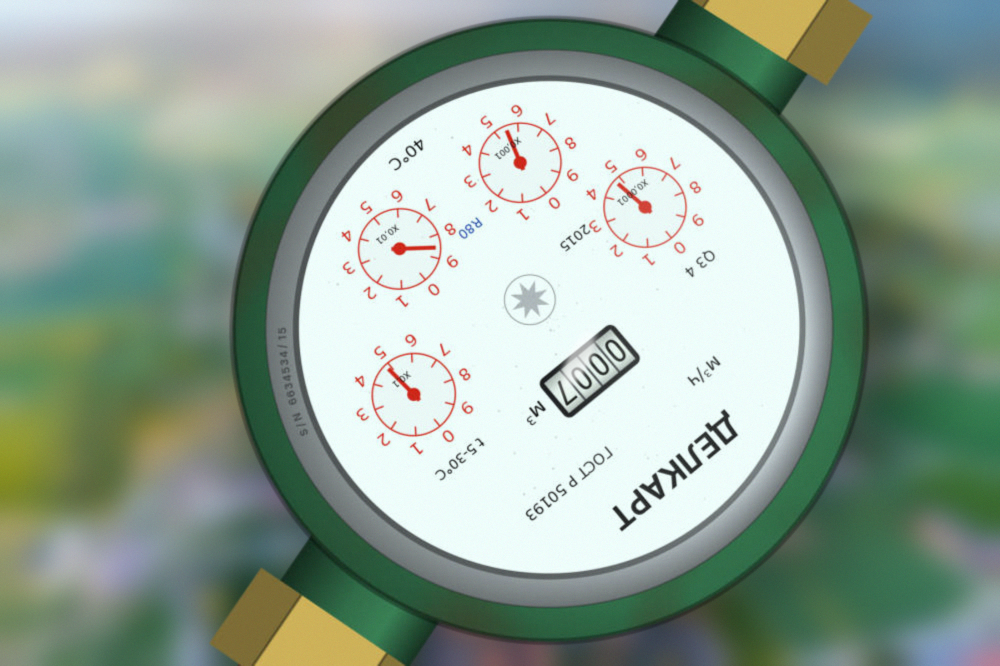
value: 7.4854,m³
